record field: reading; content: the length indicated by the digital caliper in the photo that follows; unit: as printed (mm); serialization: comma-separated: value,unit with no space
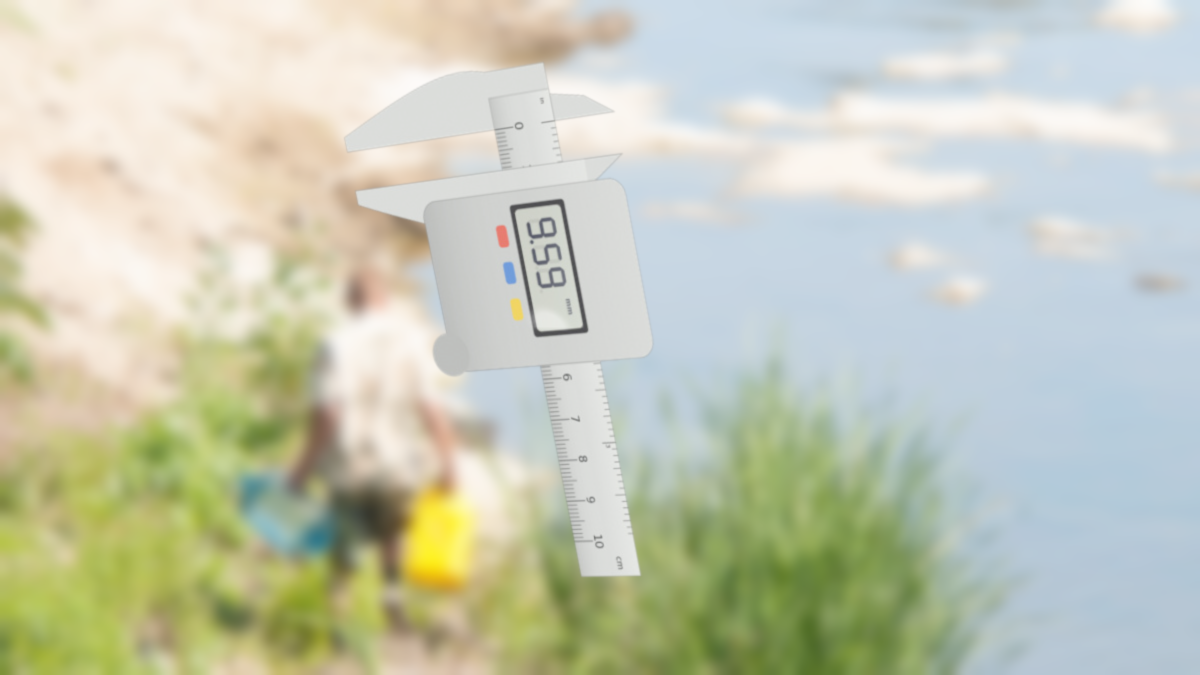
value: 9.59,mm
